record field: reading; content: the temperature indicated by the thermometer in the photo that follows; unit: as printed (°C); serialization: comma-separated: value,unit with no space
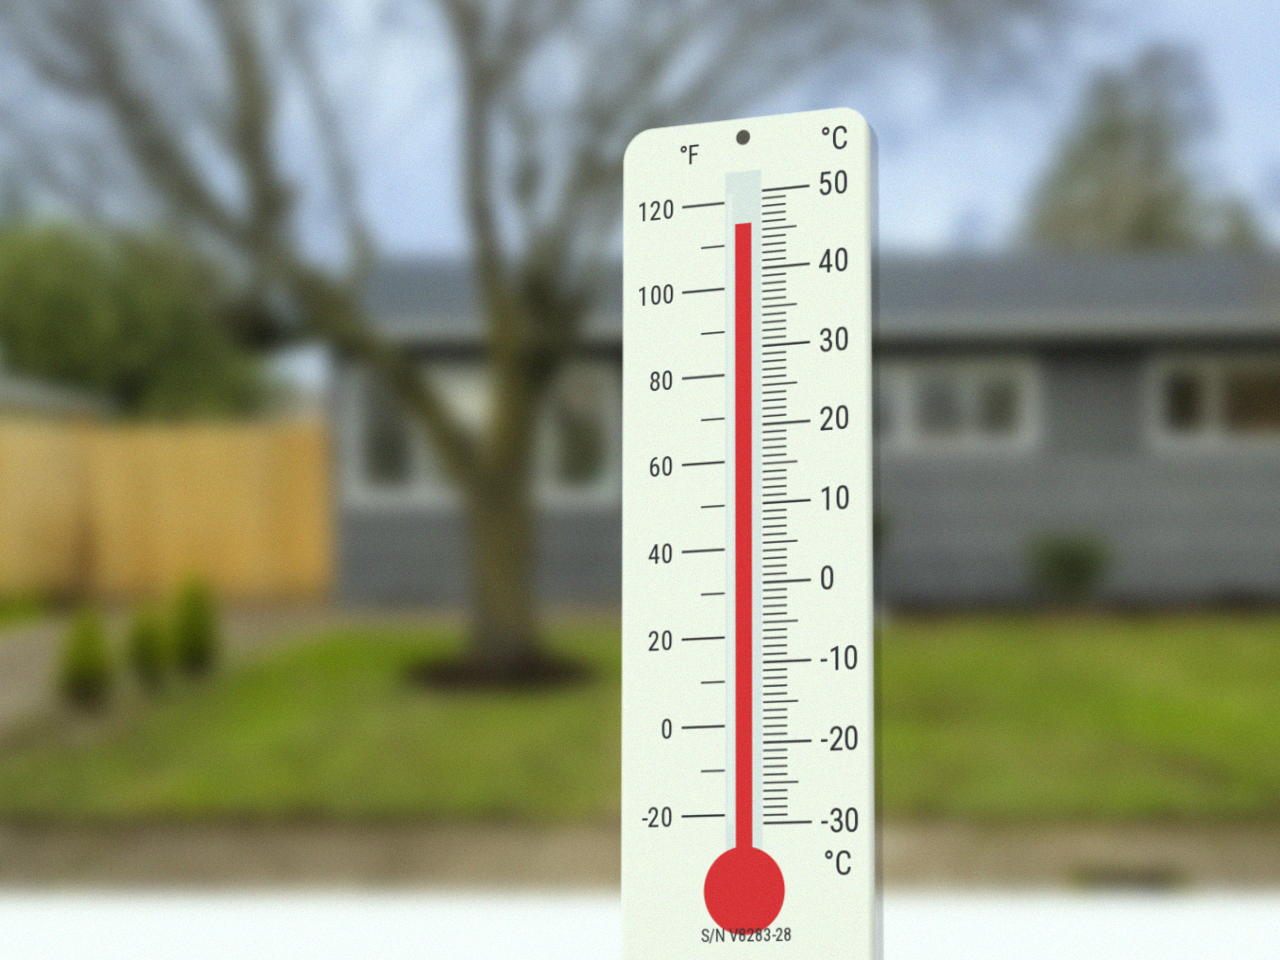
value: 46,°C
